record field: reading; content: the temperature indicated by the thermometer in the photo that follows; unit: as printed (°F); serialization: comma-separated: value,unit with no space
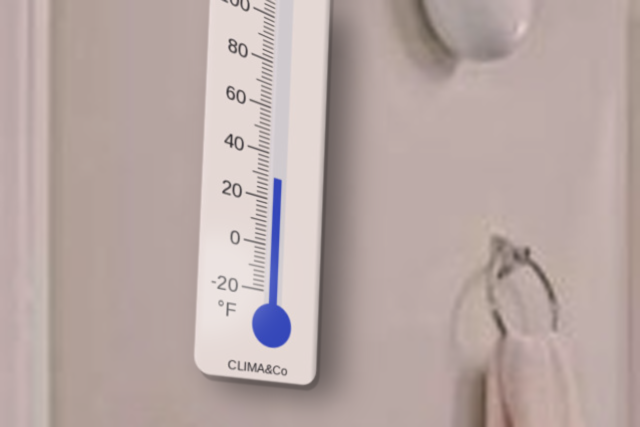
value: 30,°F
